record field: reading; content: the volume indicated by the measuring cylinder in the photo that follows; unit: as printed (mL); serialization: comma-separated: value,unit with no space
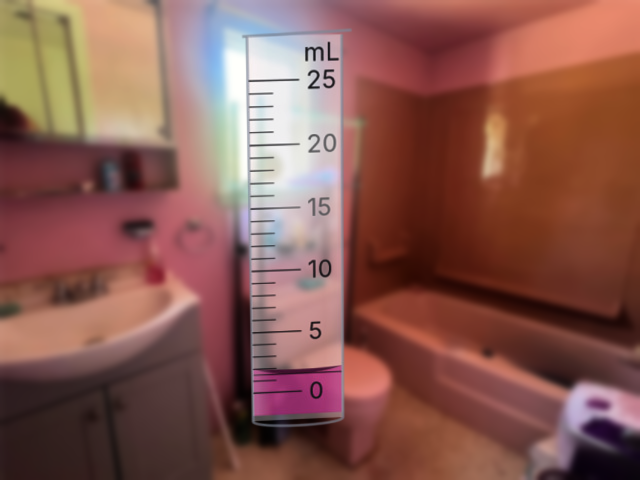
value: 1.5,mL
